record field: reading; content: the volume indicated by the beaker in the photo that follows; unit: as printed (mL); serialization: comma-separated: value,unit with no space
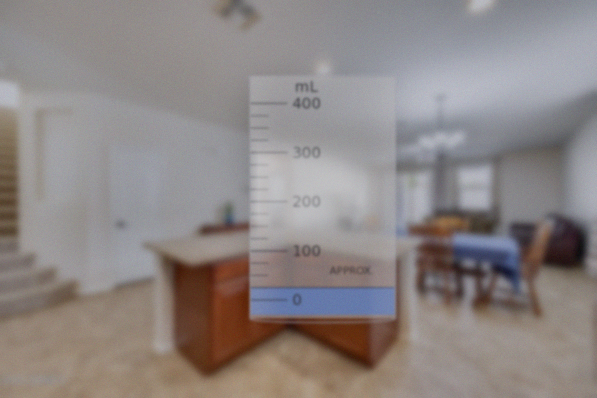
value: 25,mL
